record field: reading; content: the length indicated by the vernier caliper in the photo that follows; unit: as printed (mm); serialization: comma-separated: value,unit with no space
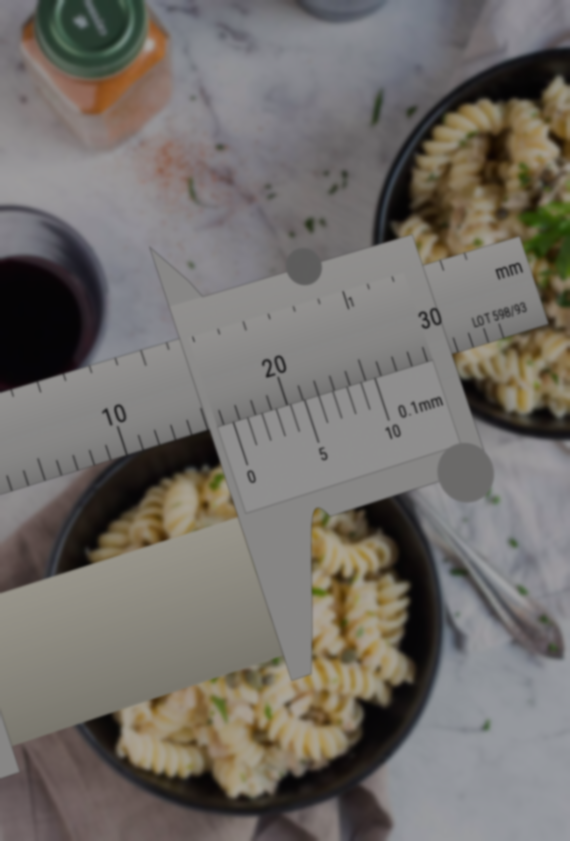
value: 16.6,mm
